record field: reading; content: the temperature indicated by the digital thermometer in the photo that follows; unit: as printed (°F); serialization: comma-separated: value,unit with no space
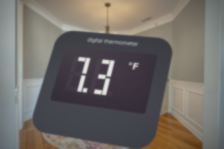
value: 7.3,°F
